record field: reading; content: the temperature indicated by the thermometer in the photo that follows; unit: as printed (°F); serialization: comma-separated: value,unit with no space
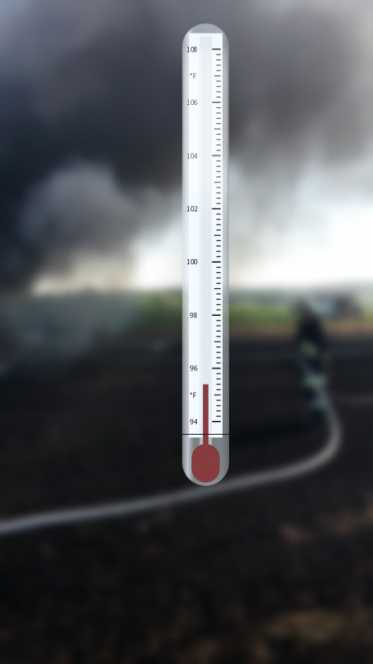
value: 95.4,°F
